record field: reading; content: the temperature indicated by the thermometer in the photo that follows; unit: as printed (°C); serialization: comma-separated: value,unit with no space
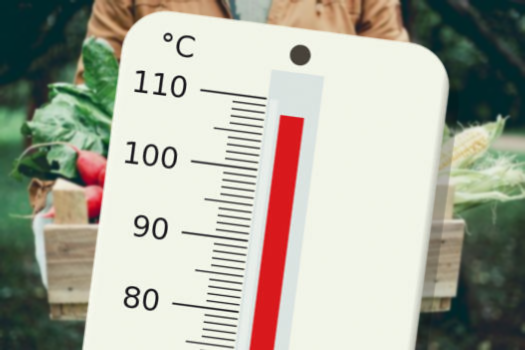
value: 108,°C
